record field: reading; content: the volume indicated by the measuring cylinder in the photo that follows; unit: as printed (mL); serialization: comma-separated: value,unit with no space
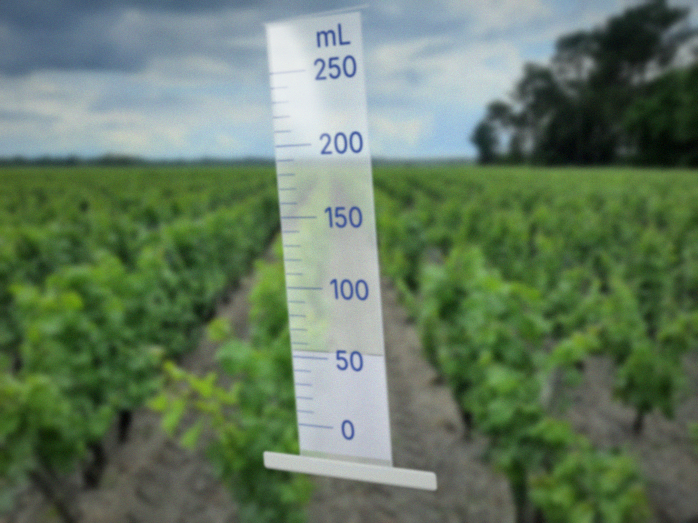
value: 55,mL
